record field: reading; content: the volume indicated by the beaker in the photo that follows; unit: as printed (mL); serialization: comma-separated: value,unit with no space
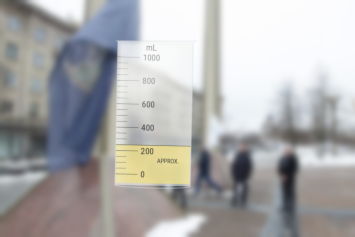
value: 250,mL
